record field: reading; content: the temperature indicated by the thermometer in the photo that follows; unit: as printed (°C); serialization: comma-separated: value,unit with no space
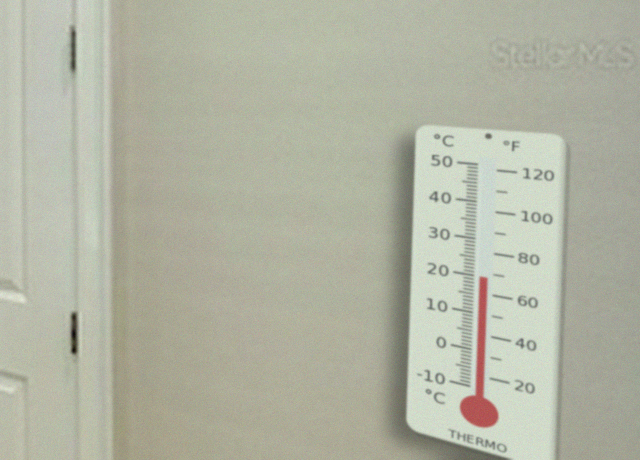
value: 20,°C
